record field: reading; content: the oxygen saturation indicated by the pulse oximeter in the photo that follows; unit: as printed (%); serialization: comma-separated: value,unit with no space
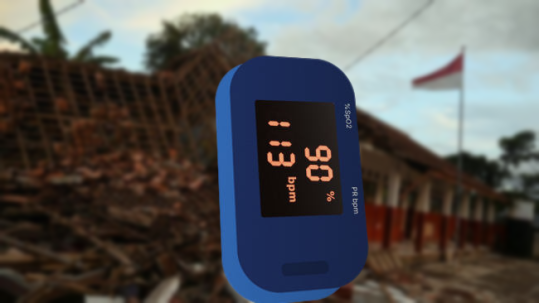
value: 90,%
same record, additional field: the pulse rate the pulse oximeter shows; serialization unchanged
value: 113,bpm
